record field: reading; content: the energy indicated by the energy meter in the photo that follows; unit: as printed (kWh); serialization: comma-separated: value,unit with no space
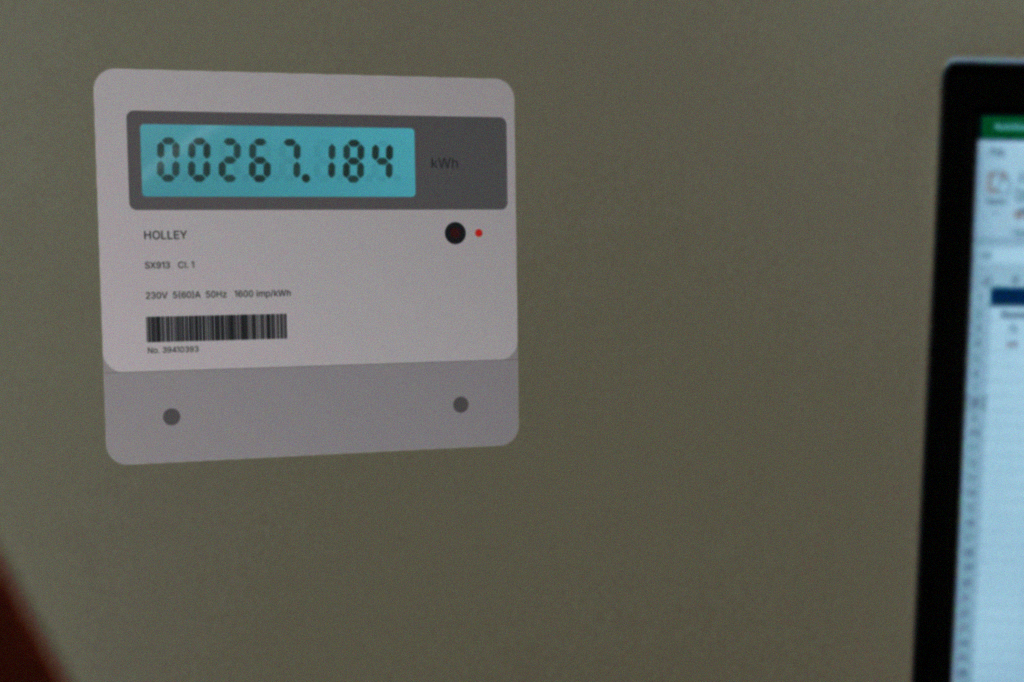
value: 267.184,kWh
